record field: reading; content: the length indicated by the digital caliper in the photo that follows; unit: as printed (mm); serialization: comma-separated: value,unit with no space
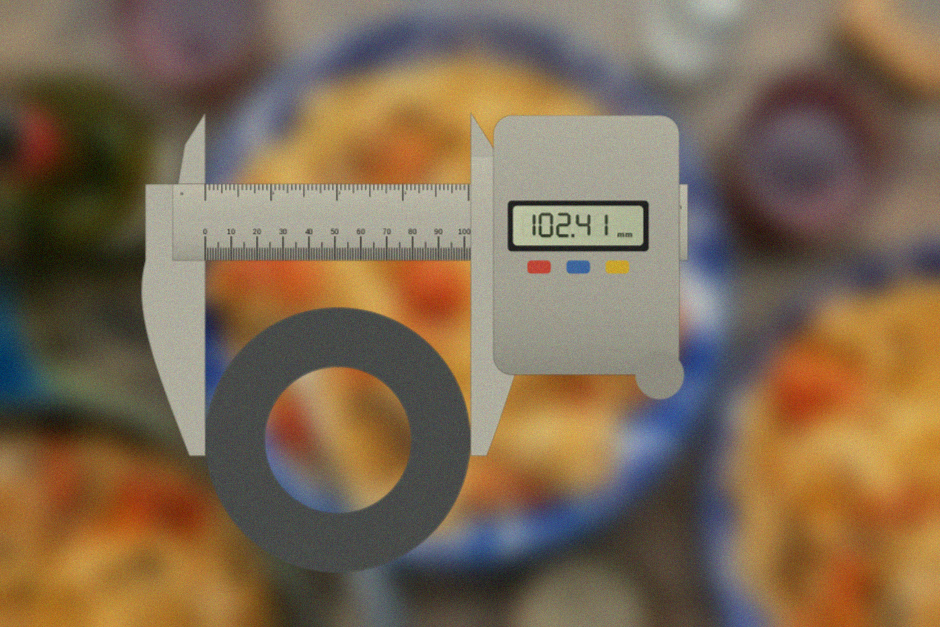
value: 102.41,mm
